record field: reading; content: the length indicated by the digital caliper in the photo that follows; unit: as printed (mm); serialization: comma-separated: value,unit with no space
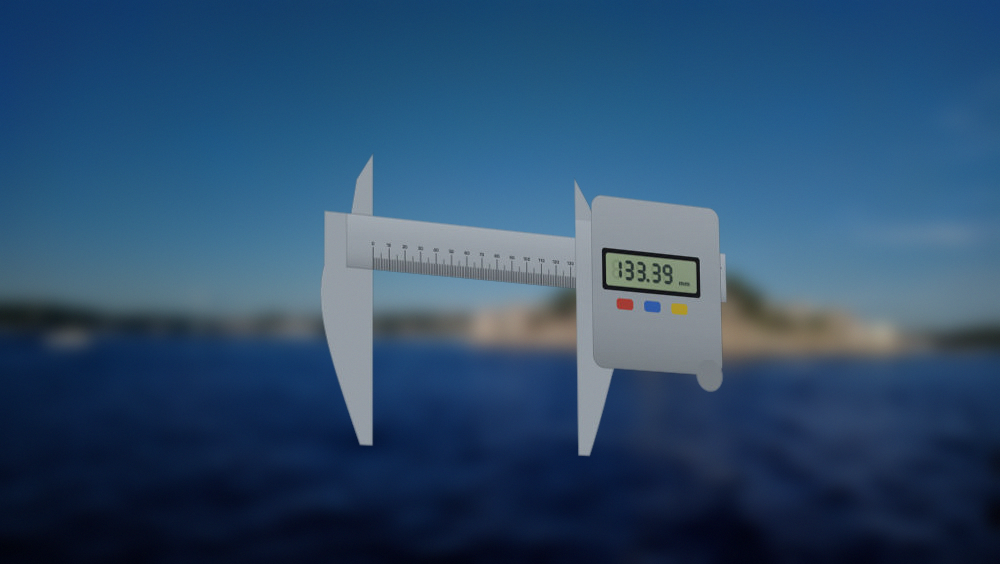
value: 133.39,mm
